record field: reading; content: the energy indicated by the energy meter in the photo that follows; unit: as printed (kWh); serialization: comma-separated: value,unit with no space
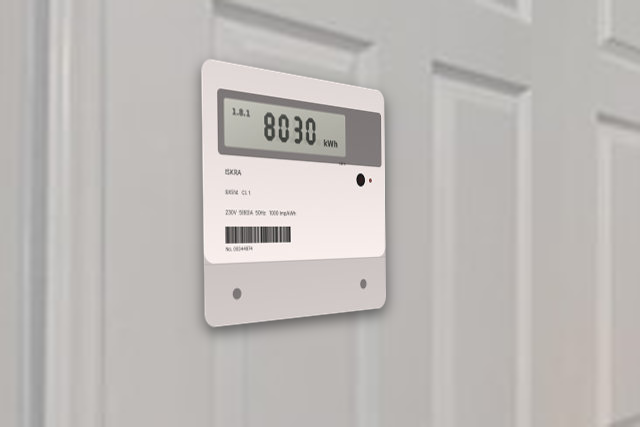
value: 8030,kWh
